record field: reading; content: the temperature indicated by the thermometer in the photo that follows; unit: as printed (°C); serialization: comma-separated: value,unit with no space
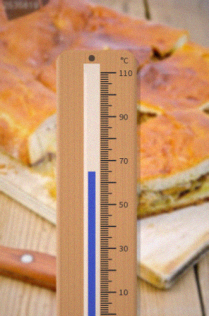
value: 65,°C
